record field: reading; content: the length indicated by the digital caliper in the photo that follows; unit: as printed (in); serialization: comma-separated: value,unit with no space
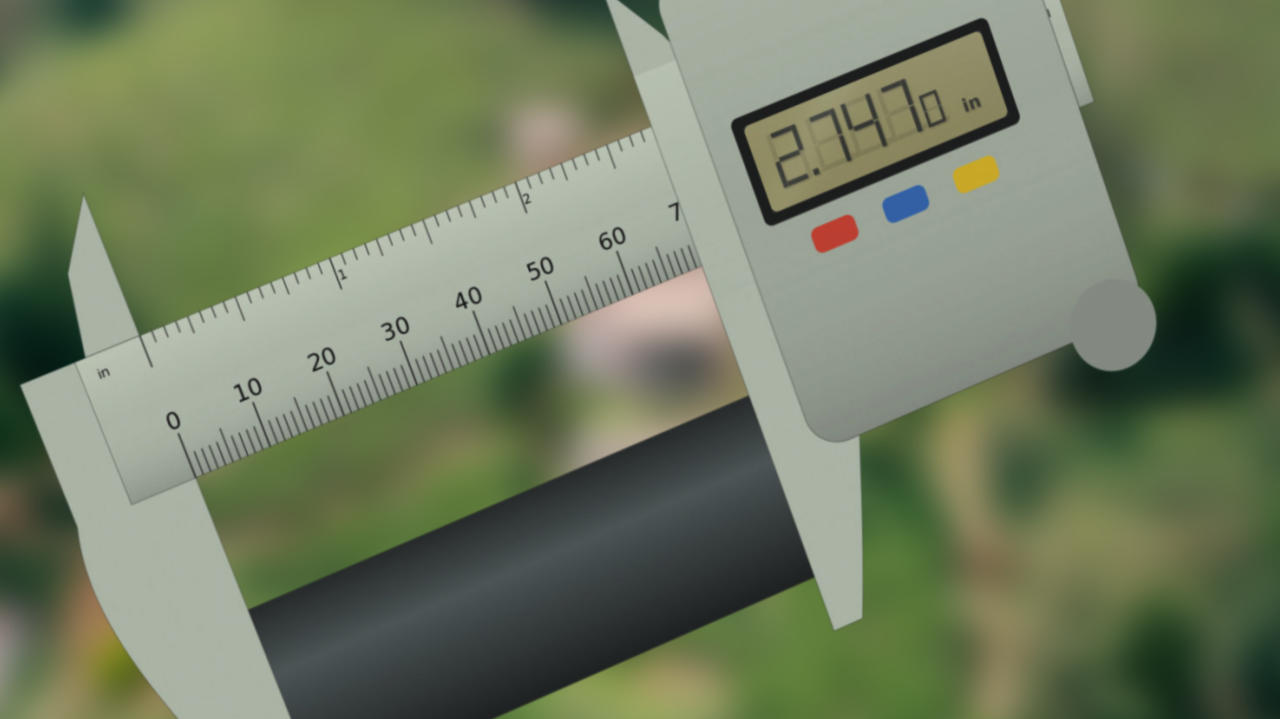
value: 2.7470,in
